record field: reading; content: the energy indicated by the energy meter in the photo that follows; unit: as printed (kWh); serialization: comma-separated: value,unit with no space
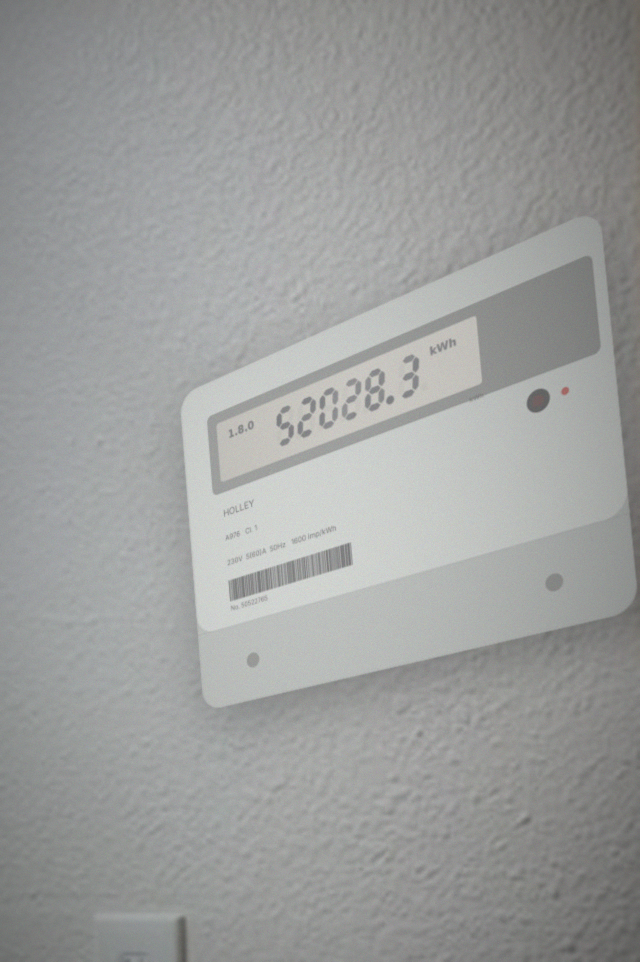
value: 52028.3,kWh
